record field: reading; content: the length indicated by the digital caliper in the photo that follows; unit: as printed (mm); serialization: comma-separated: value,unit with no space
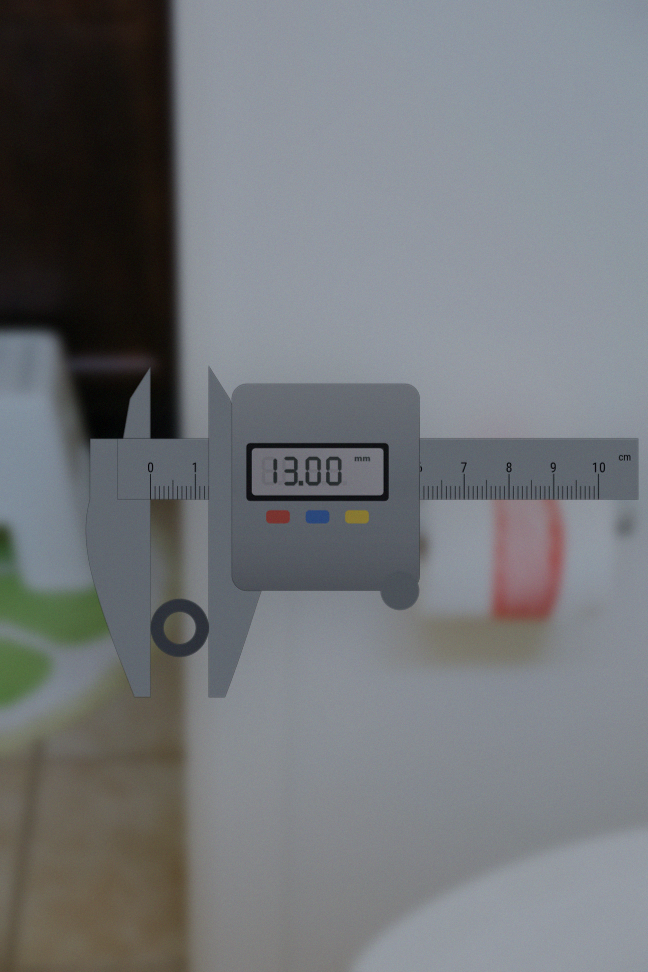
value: 13.00,mm
